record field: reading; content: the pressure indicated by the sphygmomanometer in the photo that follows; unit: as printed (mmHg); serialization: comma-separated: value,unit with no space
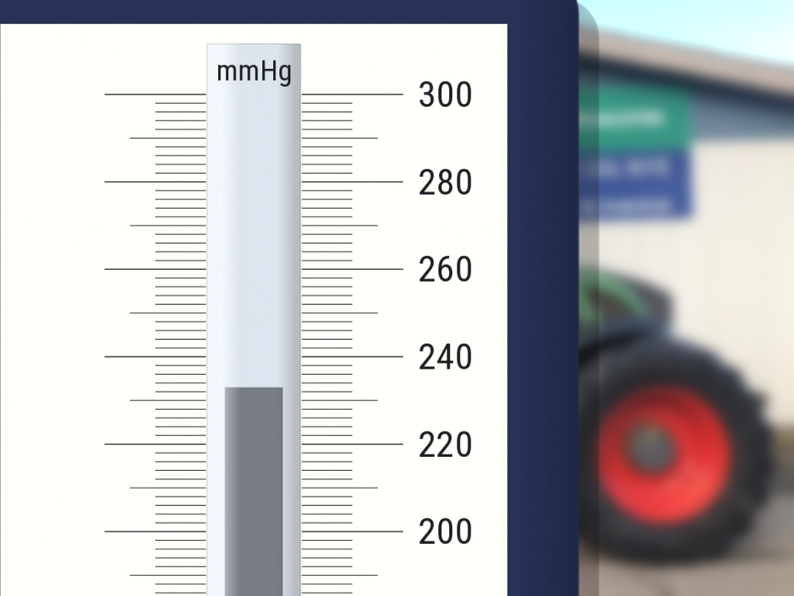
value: 233,mmHg
